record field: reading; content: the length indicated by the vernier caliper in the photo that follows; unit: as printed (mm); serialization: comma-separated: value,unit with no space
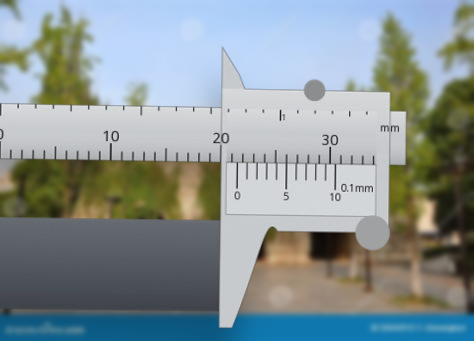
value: 21.5,mm
